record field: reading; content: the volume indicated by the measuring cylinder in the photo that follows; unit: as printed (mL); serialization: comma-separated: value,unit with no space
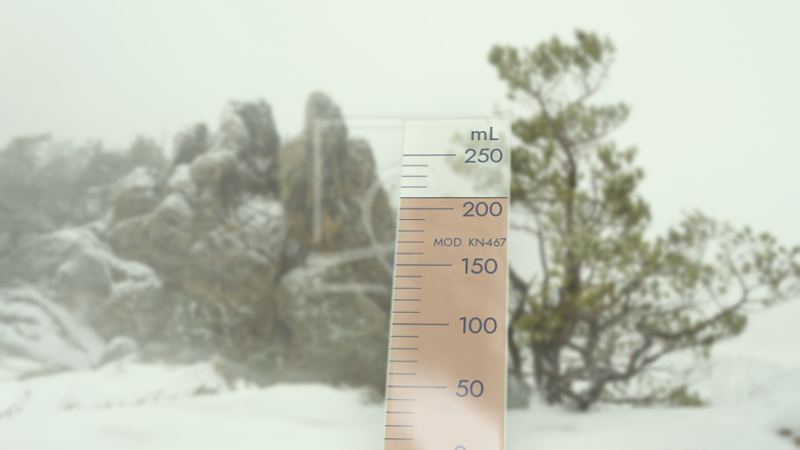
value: 210,mL
